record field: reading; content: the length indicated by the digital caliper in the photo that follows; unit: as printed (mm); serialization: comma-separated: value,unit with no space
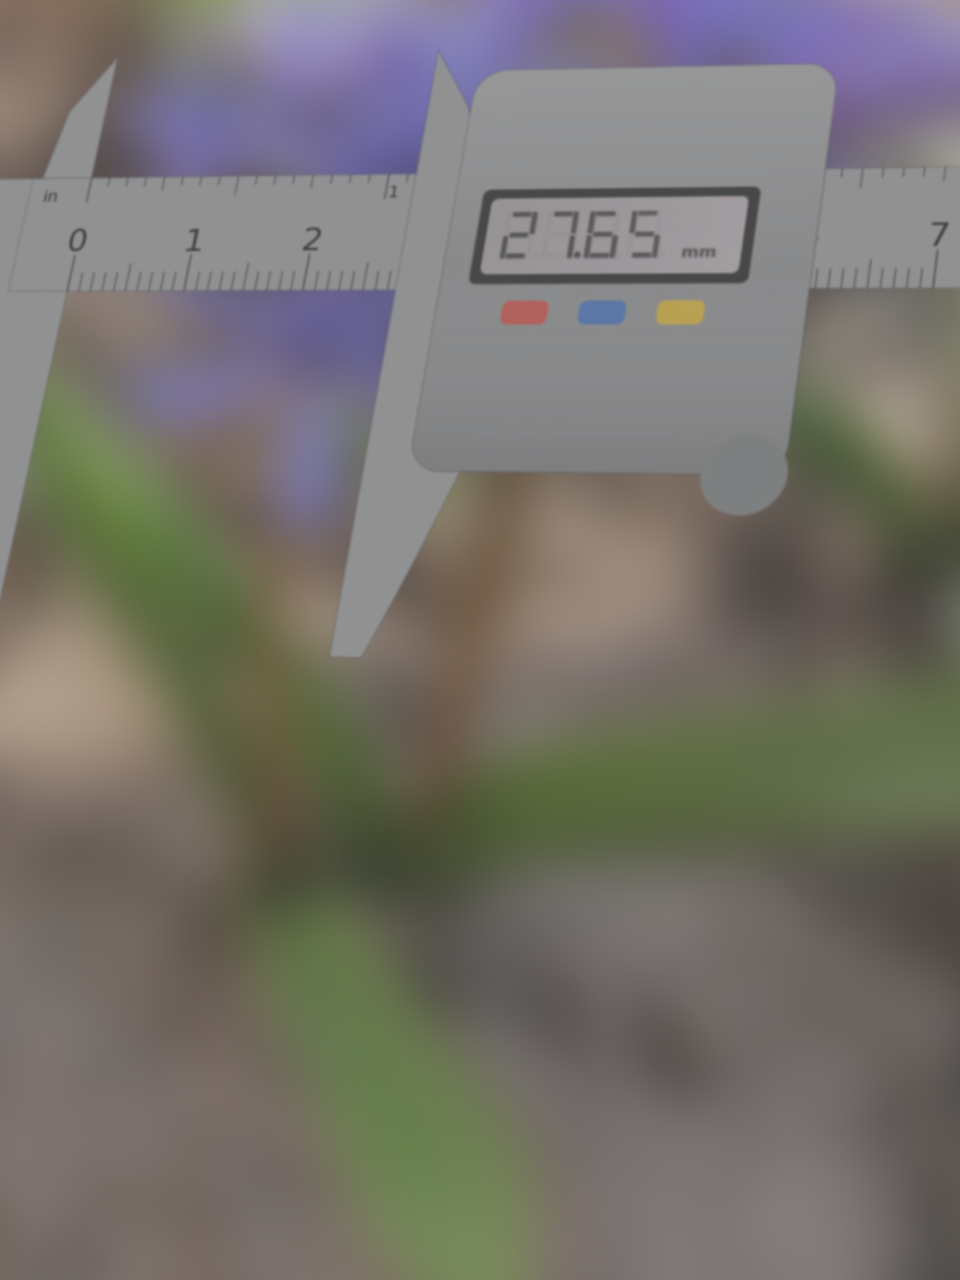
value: 27.65,mm
